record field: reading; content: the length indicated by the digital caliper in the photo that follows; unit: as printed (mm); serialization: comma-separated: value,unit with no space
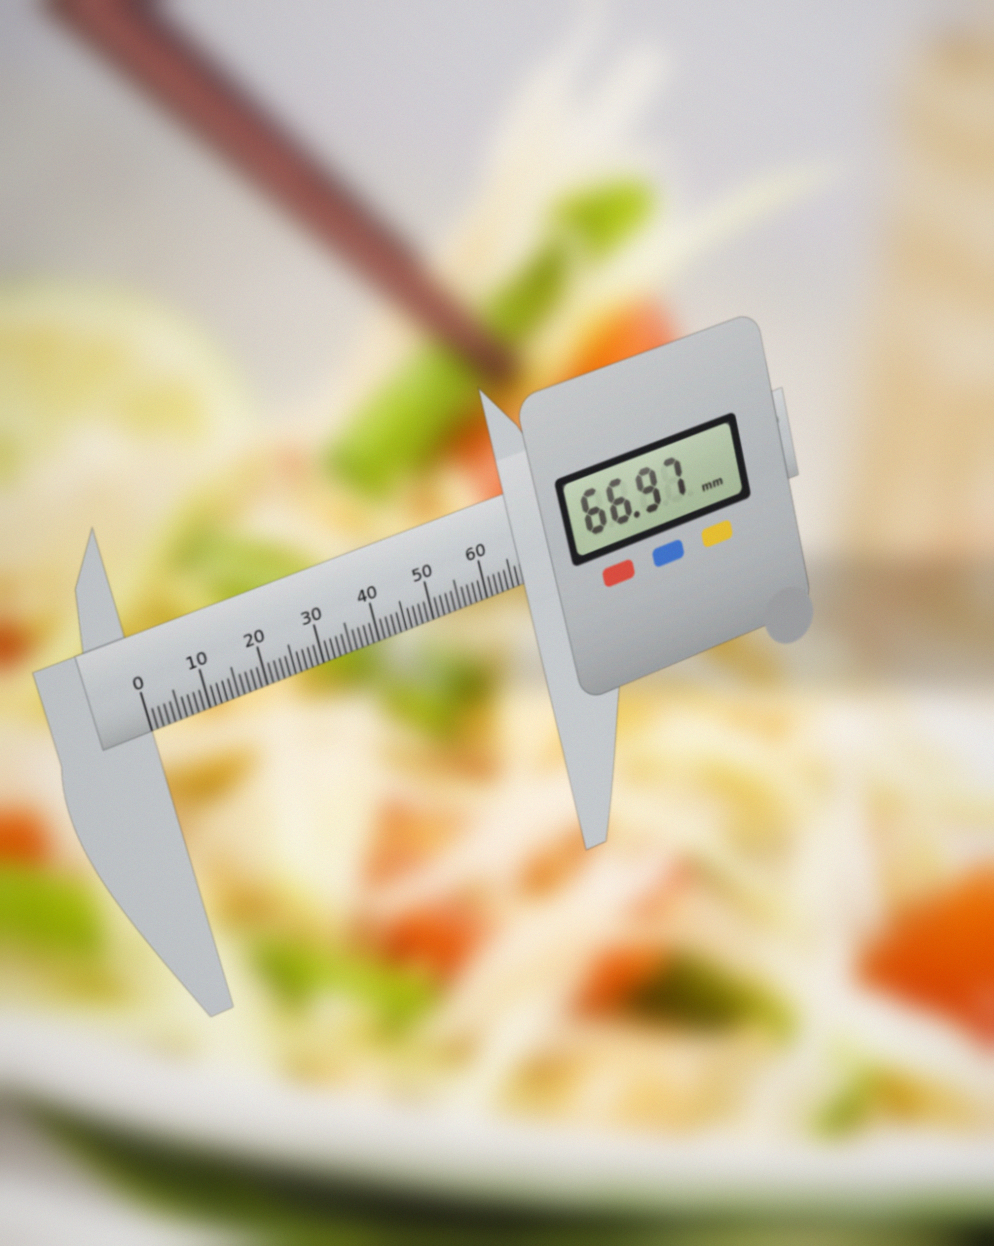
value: 66.97,mm
